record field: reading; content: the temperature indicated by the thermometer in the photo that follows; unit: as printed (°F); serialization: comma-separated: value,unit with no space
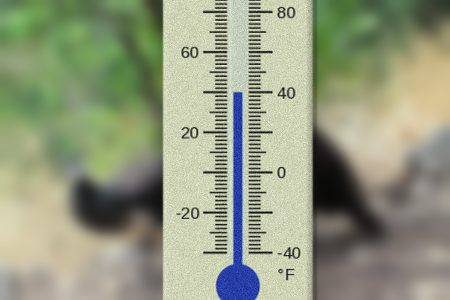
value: 40,°F
